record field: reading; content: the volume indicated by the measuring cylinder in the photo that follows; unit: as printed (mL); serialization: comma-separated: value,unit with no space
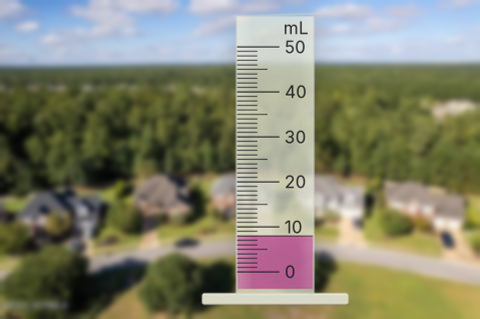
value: 8,mL
